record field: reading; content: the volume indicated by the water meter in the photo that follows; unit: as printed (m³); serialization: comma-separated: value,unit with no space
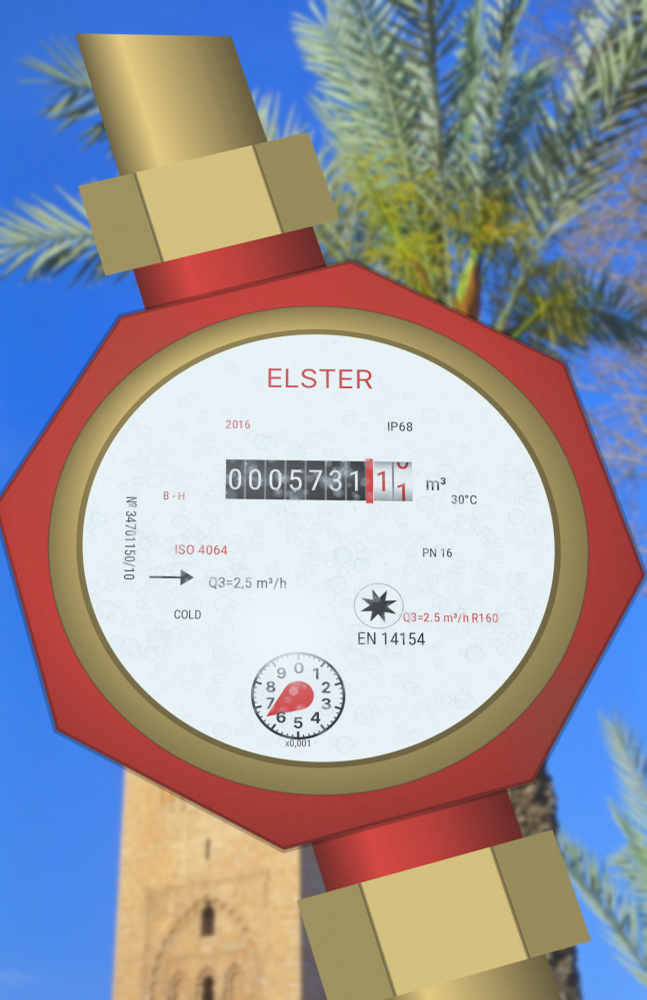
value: 5731.106,m³
